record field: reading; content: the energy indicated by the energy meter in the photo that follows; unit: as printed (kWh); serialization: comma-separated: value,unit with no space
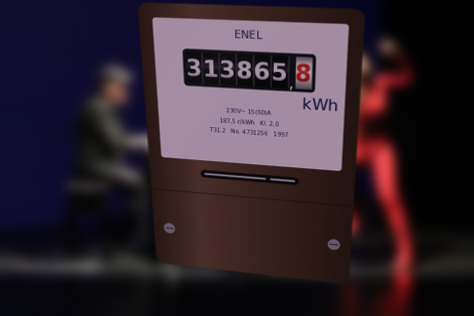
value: 313865.8,kWh
